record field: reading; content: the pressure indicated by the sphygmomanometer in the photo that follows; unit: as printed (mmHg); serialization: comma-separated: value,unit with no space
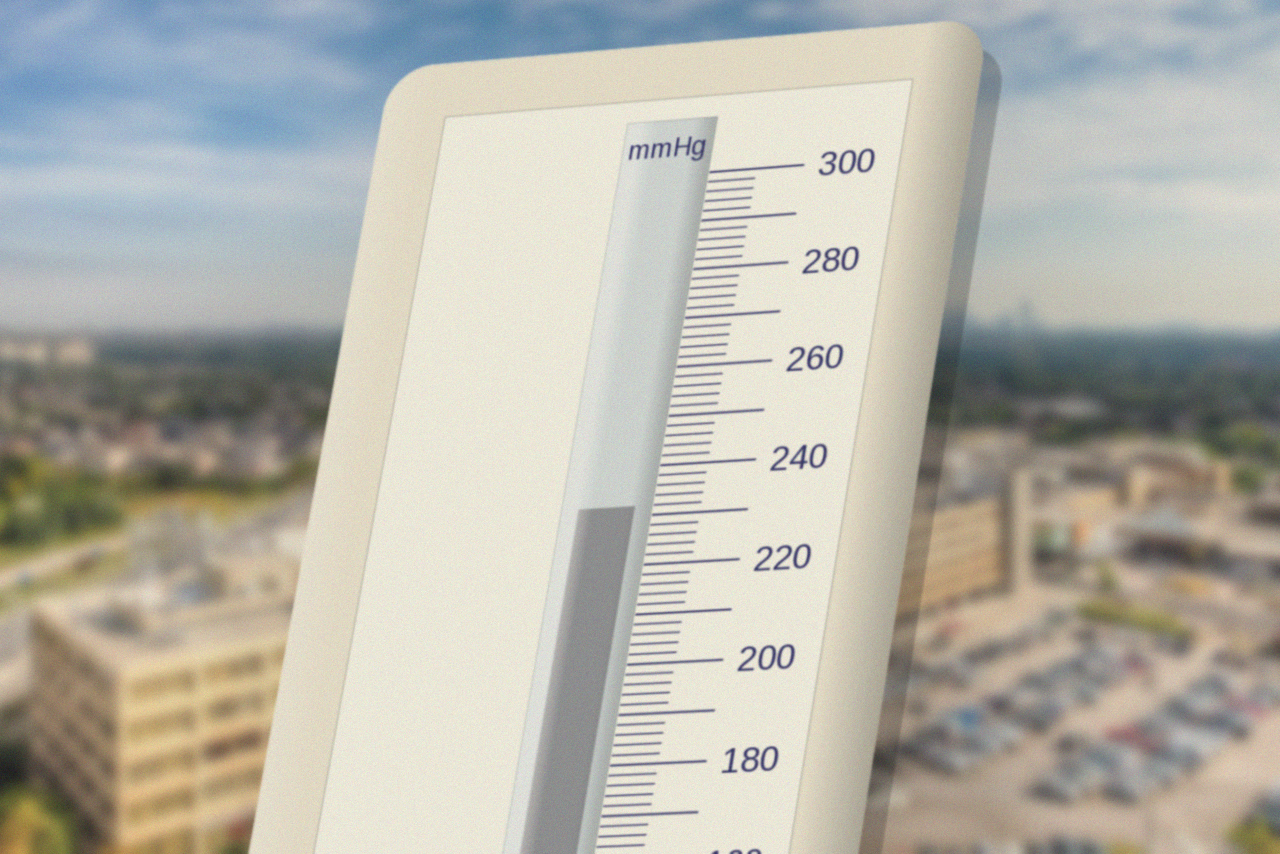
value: 232,mmHg
